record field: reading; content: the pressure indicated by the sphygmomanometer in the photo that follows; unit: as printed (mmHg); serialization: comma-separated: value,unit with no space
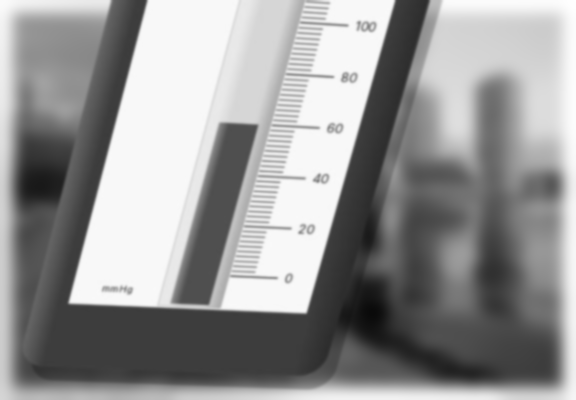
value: 60,mmHg
